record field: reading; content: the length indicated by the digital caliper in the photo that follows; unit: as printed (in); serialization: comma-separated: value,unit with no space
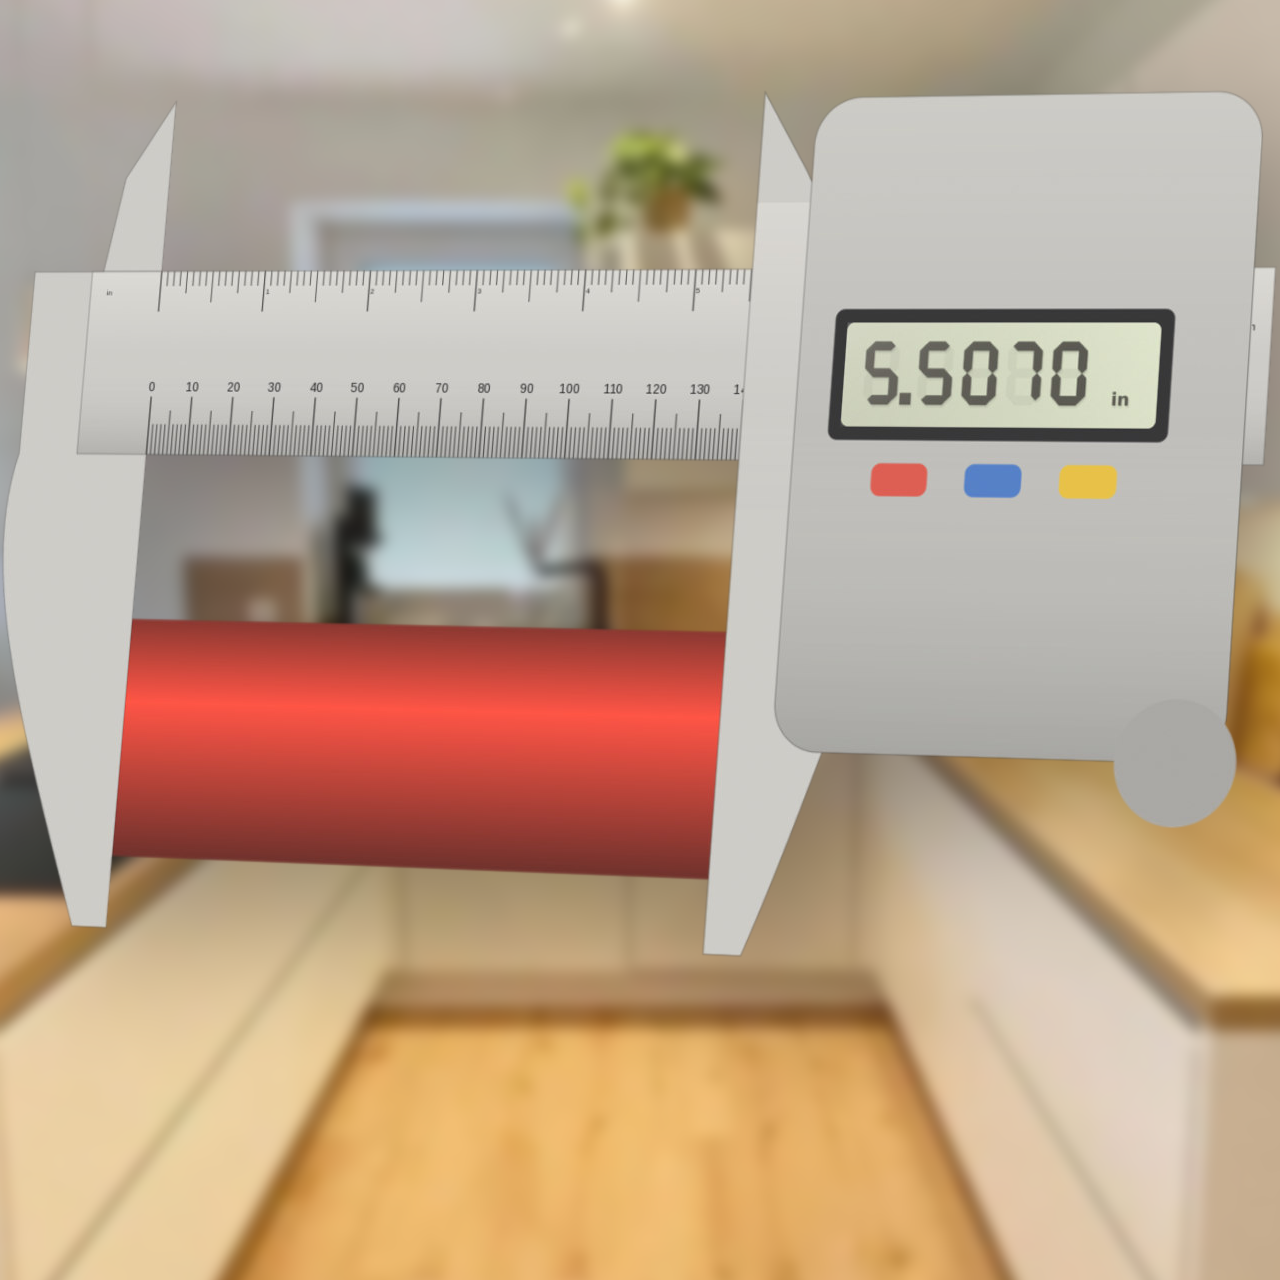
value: 5.5070,in
